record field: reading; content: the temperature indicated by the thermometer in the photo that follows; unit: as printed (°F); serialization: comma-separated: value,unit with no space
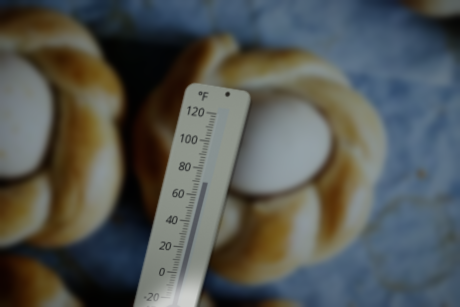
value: 70,°F
